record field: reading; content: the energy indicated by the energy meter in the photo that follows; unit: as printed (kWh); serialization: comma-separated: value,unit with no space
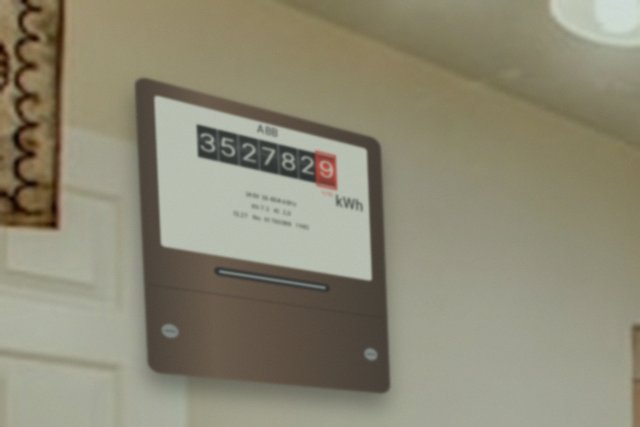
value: 352782.9,kWh
